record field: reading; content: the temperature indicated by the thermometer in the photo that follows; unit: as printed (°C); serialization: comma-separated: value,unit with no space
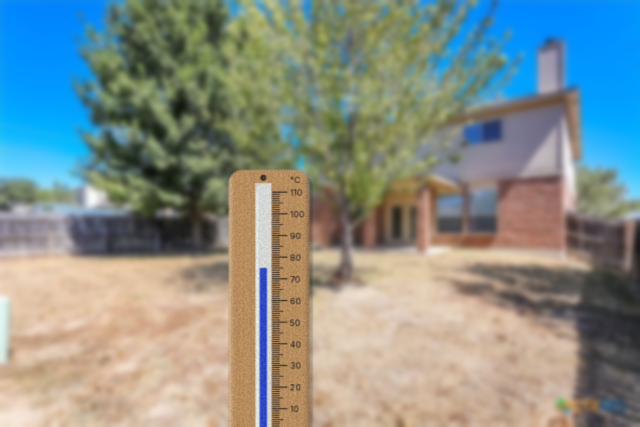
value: 75,°C
